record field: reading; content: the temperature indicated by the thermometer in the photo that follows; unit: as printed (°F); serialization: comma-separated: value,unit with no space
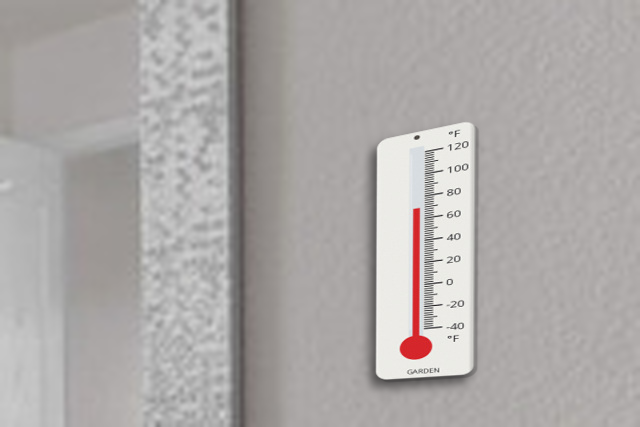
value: 70,°F
